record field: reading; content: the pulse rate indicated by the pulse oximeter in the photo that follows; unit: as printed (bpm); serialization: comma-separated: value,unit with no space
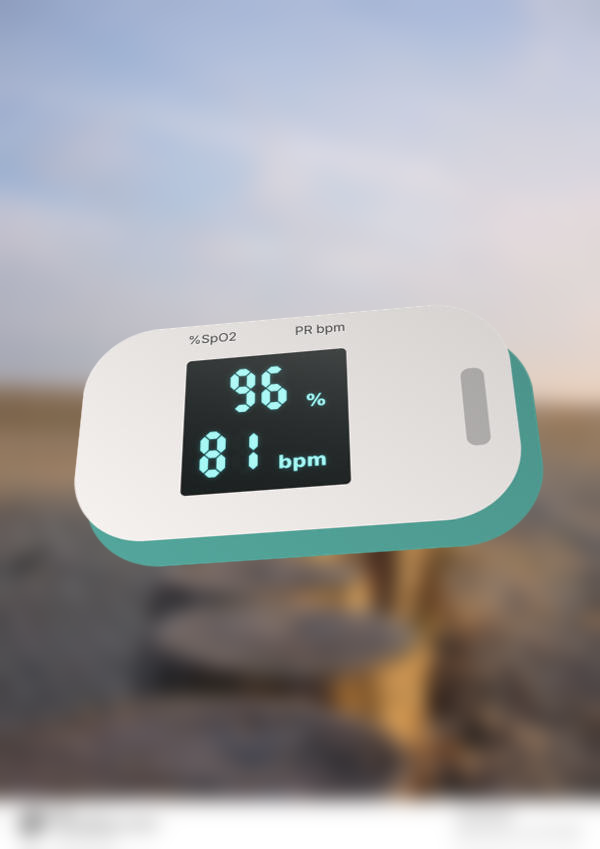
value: 81,bpm
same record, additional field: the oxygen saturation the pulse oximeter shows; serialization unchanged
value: 96,%
